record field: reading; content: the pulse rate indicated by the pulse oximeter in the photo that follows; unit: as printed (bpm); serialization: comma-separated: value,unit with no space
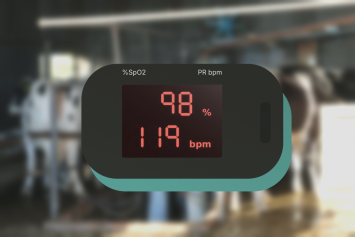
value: 119,bpm
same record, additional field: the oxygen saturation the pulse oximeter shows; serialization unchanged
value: 98,%
